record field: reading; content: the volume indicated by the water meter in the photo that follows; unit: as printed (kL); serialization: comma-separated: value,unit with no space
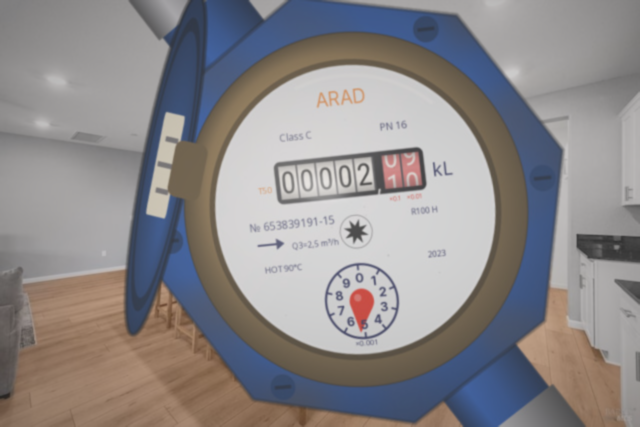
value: 2.095,kL
